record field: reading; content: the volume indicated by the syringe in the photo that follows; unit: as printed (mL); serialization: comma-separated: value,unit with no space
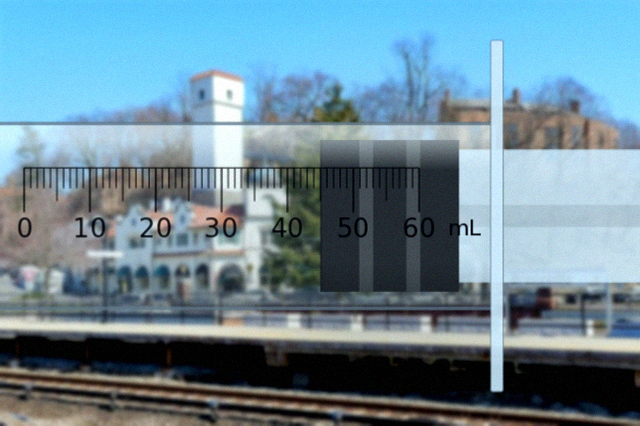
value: 45,mL
